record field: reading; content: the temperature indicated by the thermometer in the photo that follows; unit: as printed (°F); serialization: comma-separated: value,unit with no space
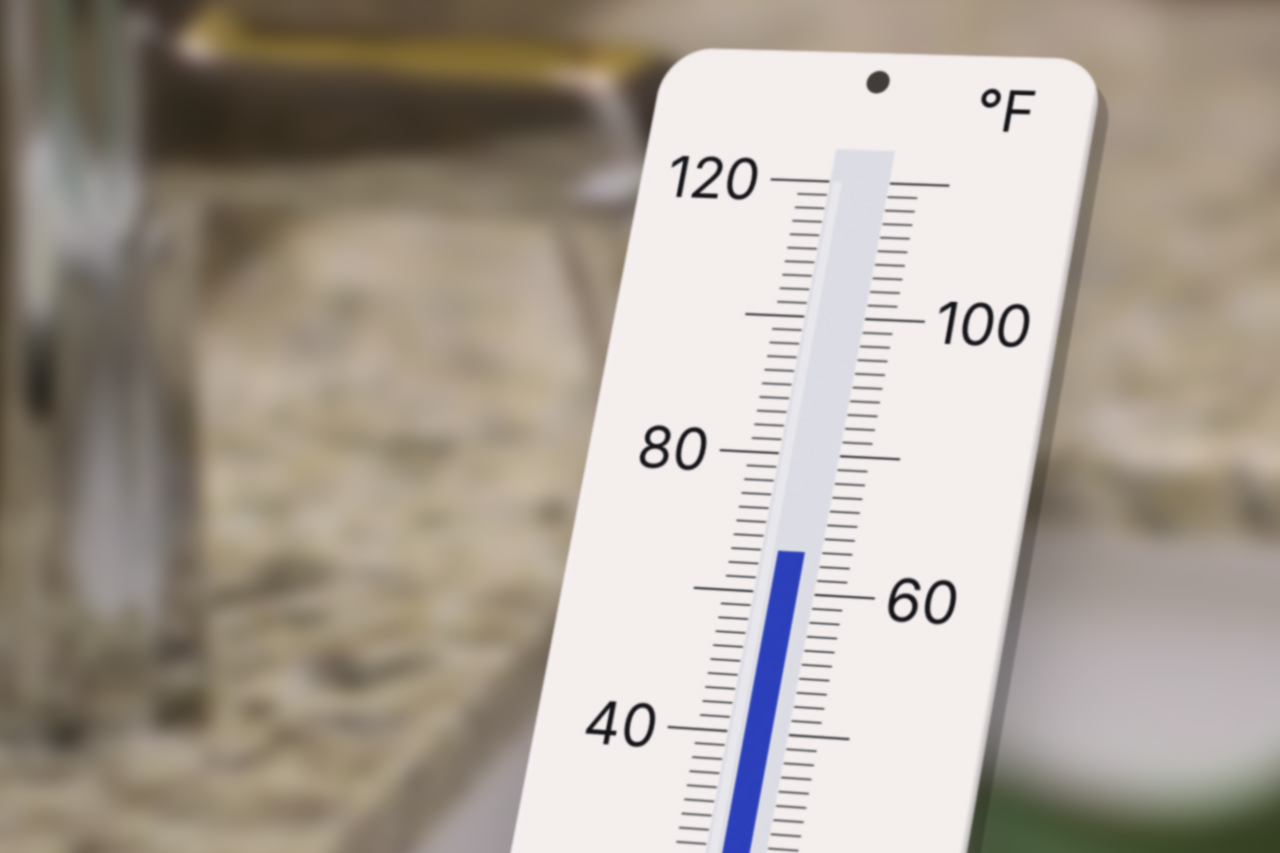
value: 66,°F
